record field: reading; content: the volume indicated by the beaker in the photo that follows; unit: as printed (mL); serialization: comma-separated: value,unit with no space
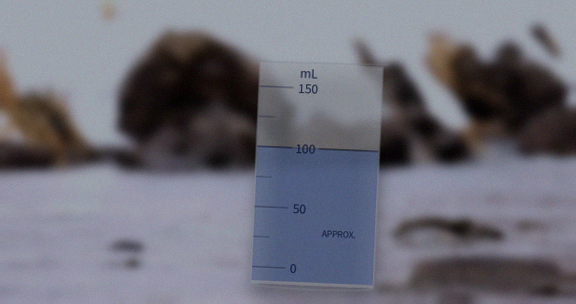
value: 100,mL
